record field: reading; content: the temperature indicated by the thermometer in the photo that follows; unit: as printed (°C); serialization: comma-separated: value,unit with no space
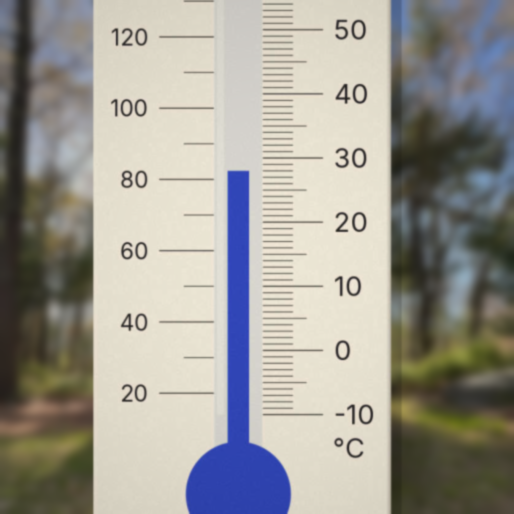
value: 28,°C
